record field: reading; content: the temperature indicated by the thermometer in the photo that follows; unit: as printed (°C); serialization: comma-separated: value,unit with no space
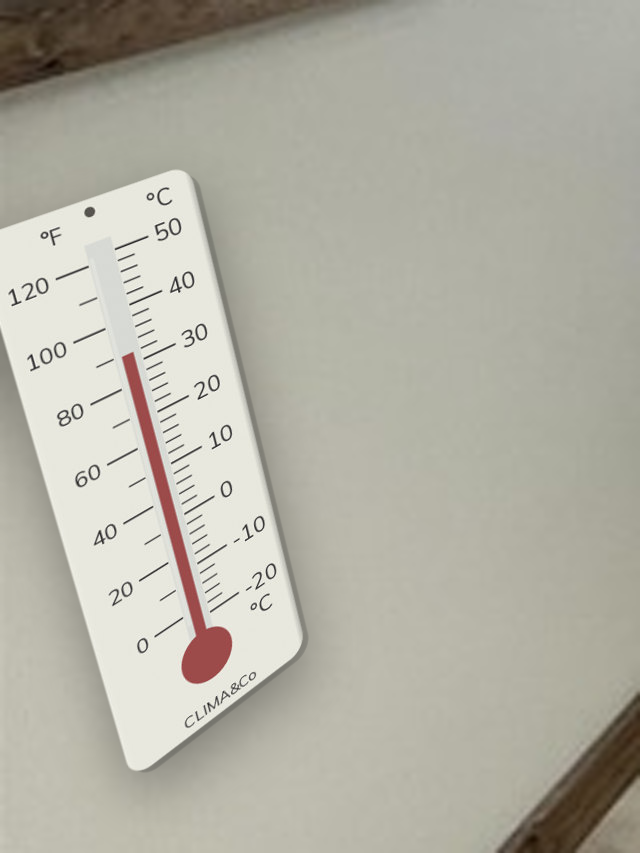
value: 32,°C
